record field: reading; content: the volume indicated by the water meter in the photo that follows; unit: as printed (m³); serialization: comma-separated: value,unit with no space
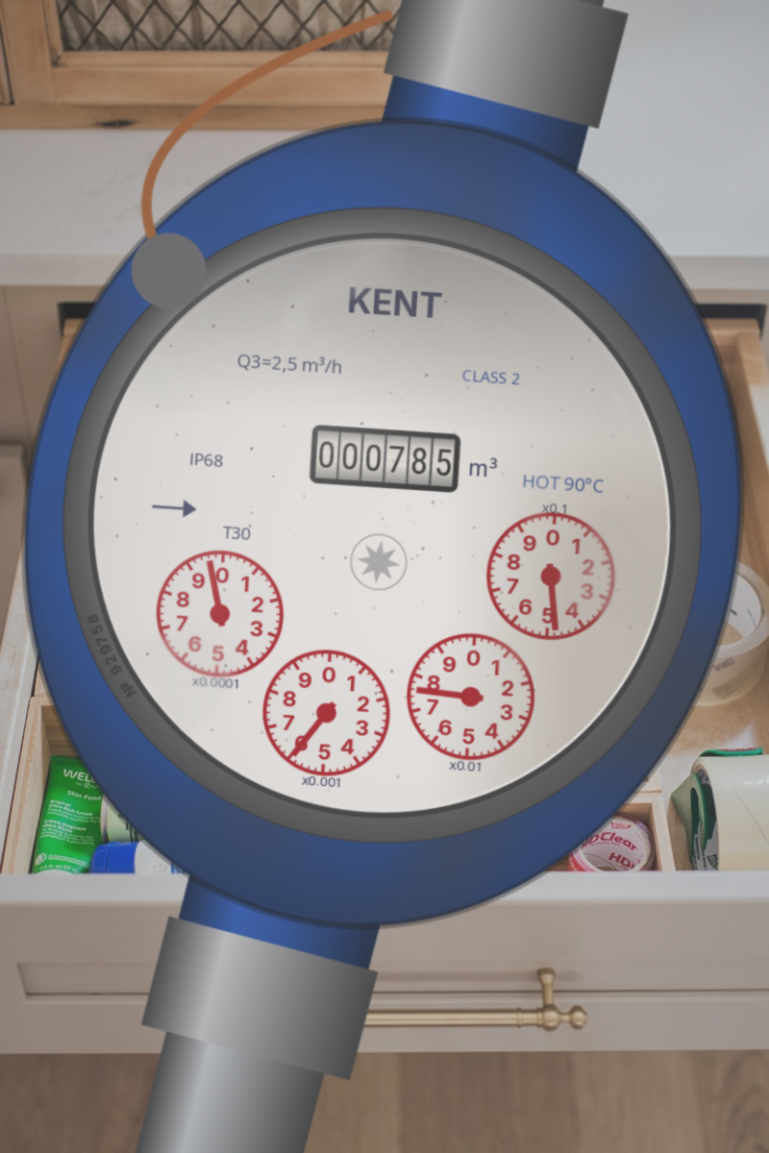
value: 785.4759,m³
